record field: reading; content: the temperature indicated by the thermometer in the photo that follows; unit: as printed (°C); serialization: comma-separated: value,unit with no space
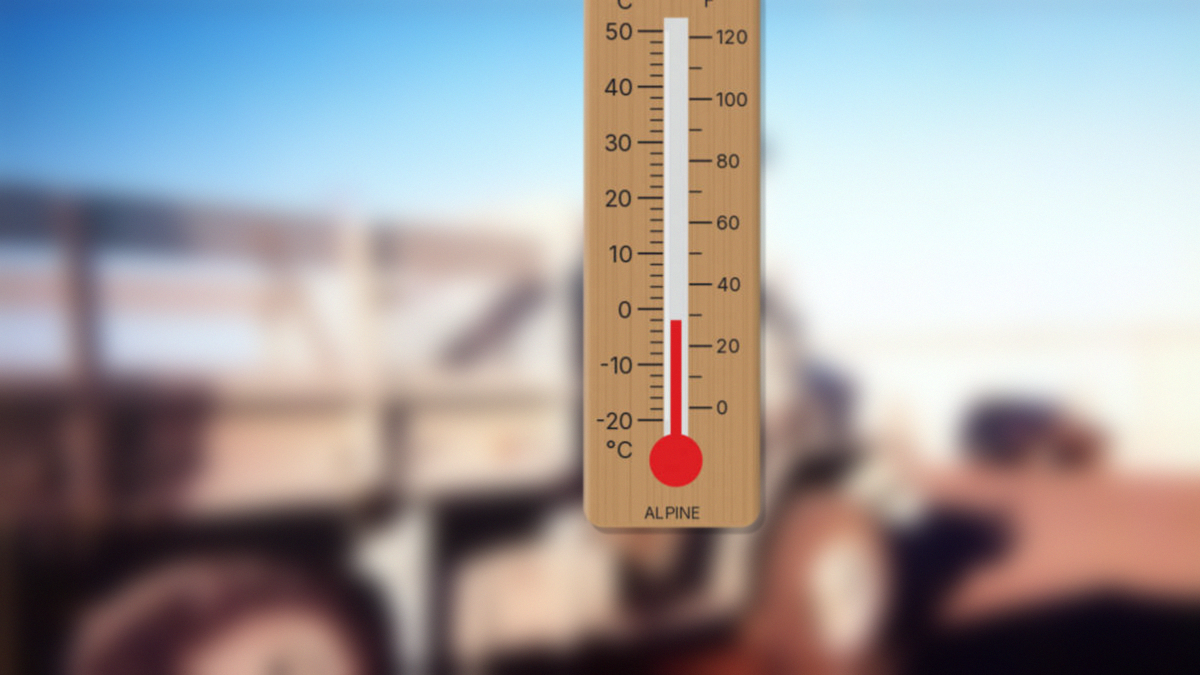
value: -2,°C
